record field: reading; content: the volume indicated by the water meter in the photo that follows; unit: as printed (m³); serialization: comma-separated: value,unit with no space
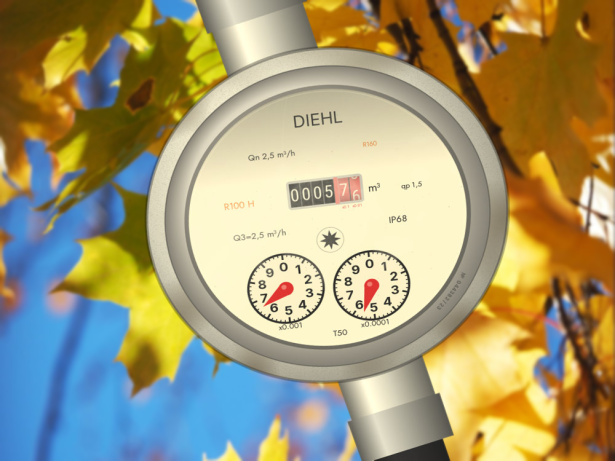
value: 5.7565,m³
